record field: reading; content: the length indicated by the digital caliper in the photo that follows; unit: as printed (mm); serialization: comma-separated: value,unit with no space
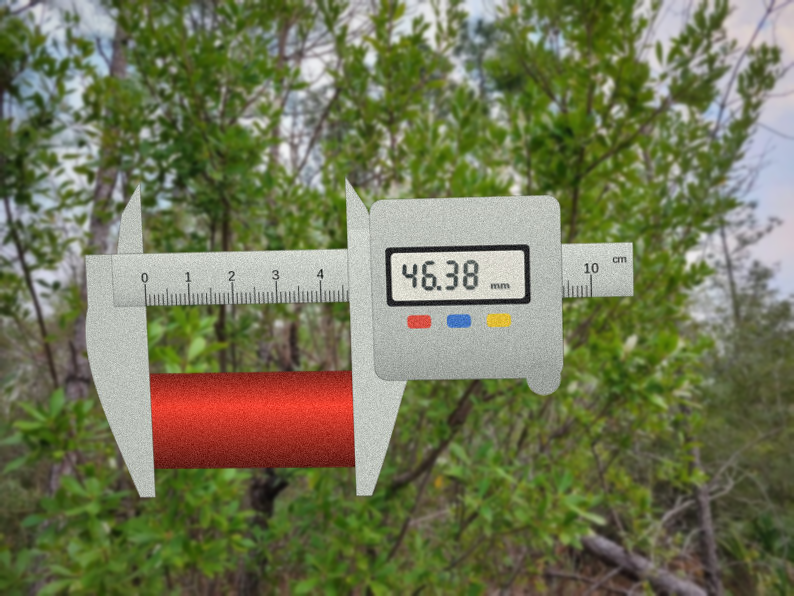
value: 46.38,mm
